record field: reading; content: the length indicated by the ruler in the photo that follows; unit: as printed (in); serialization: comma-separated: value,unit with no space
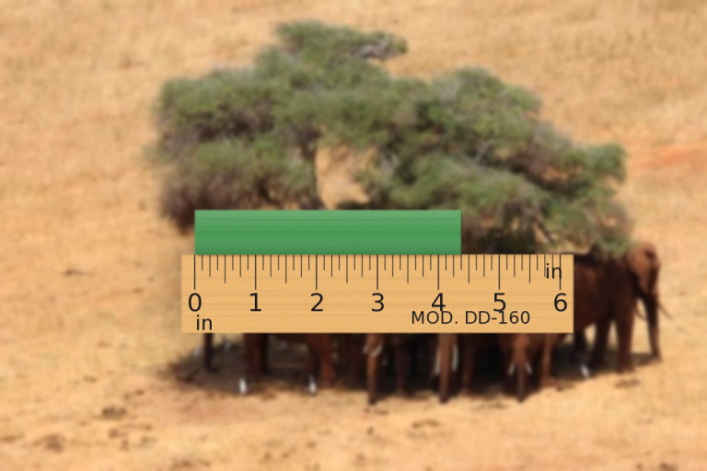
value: 4.375,in
